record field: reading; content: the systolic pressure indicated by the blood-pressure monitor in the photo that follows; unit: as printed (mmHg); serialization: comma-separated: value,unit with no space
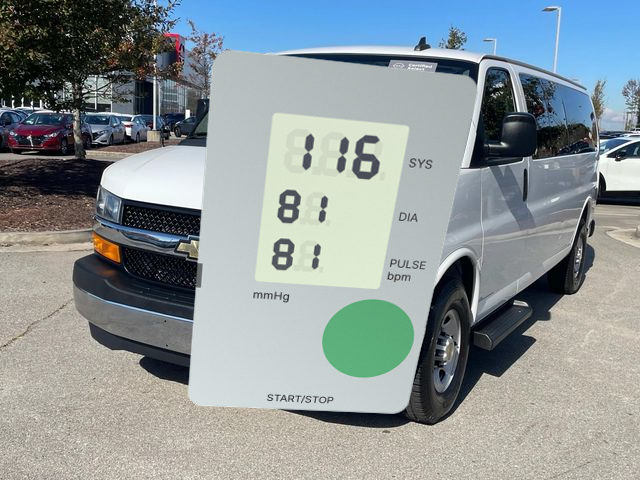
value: 116,mmHg
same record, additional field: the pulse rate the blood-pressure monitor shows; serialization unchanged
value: 81,bpm
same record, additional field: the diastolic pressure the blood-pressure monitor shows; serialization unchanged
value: 81,mmHg
